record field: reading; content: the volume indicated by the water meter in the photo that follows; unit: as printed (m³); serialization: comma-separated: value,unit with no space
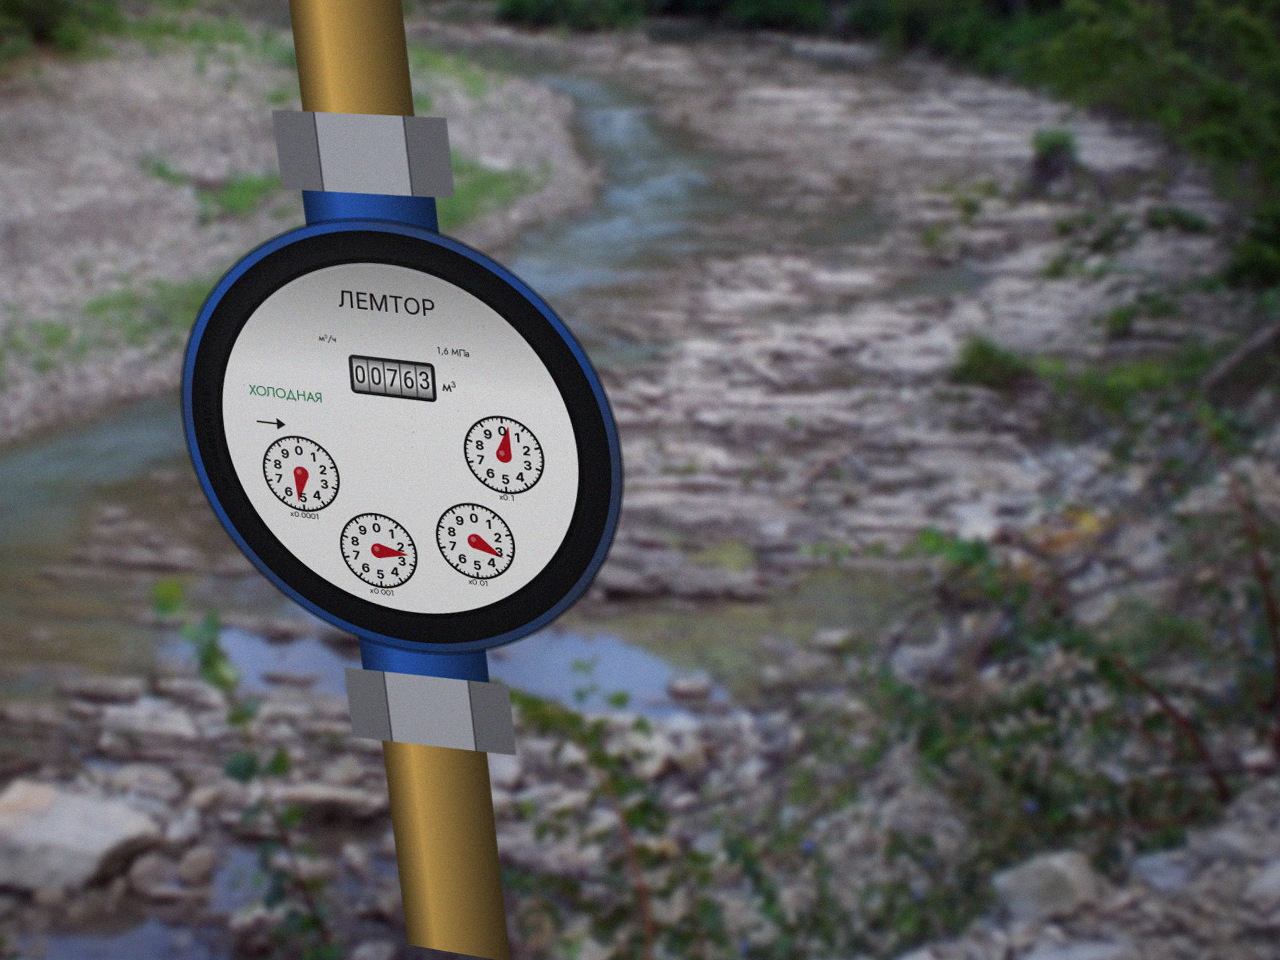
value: 763.0325,m³
